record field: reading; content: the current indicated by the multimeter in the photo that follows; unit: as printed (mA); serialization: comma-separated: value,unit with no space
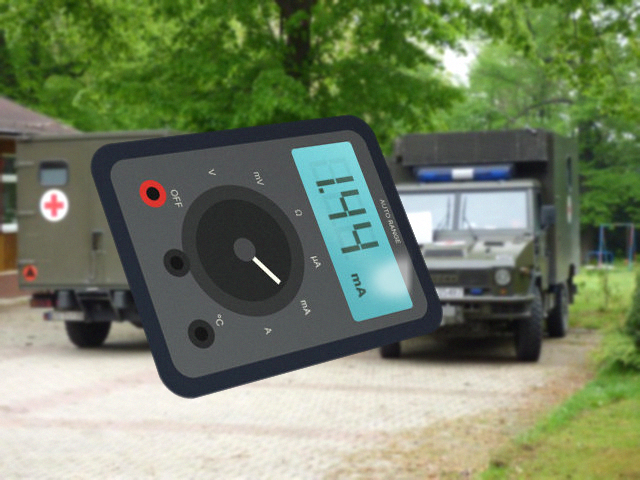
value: 1.44,mA
